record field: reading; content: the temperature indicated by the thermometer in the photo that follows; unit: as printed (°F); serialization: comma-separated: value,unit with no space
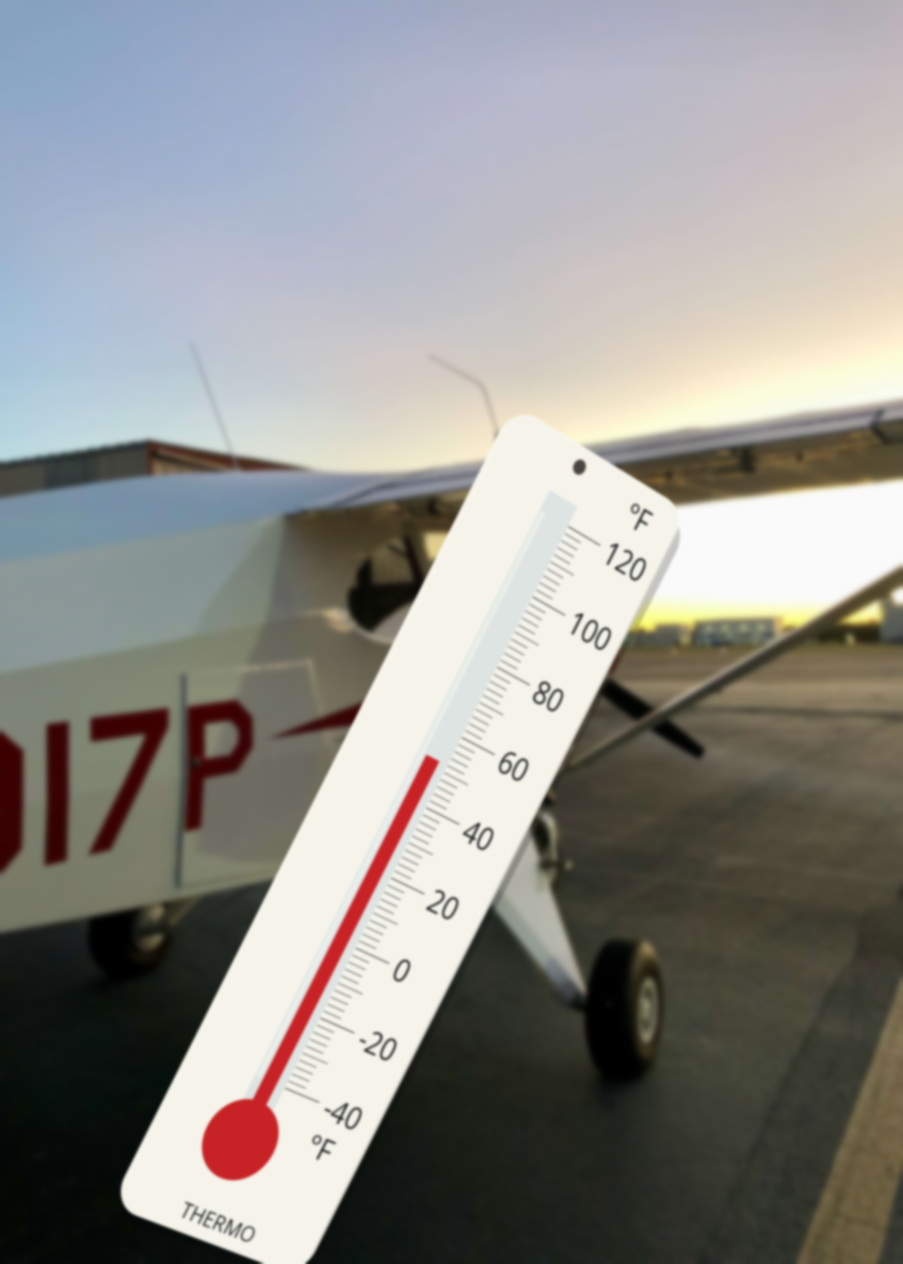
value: 52,°F
